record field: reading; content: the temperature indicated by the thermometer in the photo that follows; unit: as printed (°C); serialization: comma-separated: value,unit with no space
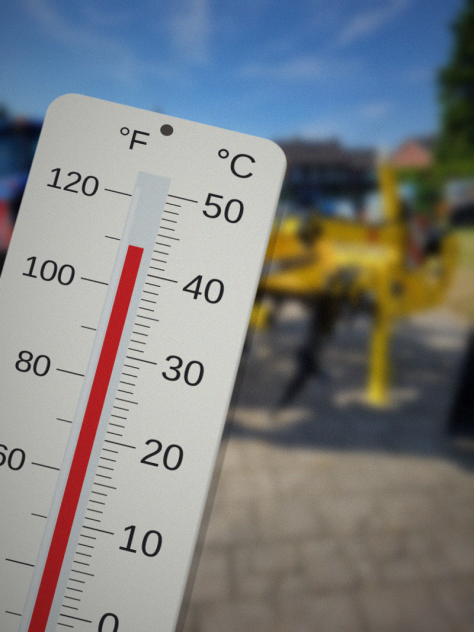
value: 43,°C
